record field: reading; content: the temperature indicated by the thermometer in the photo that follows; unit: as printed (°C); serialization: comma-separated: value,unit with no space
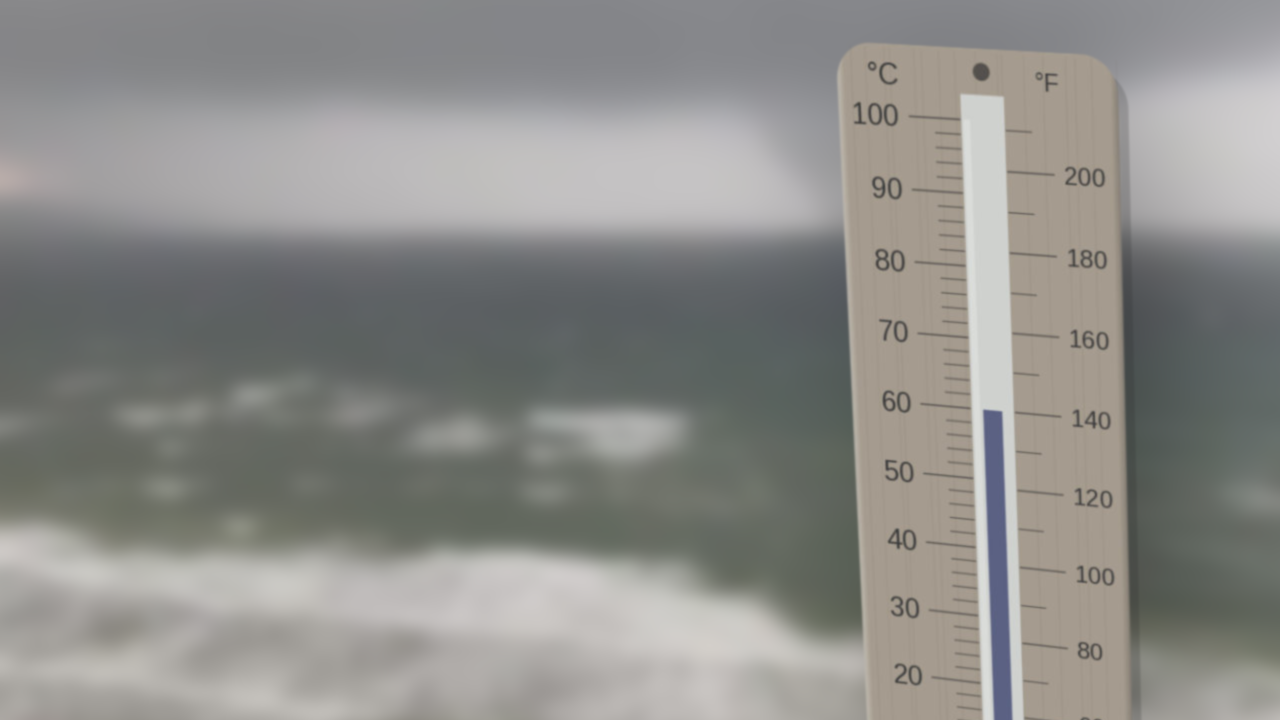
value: 60,°C
